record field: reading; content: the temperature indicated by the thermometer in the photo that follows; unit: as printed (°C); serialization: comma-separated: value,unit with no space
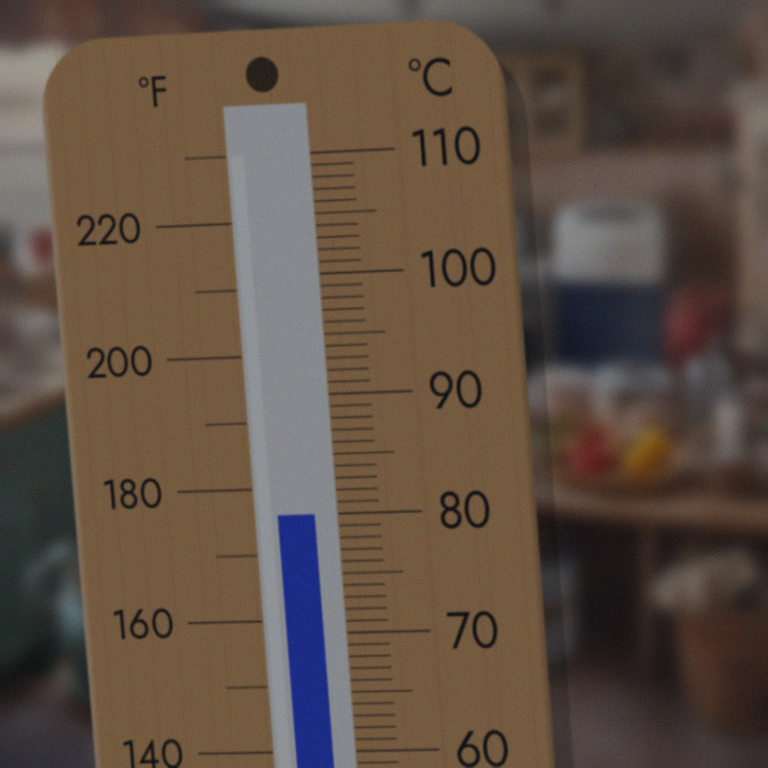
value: 80,°C
